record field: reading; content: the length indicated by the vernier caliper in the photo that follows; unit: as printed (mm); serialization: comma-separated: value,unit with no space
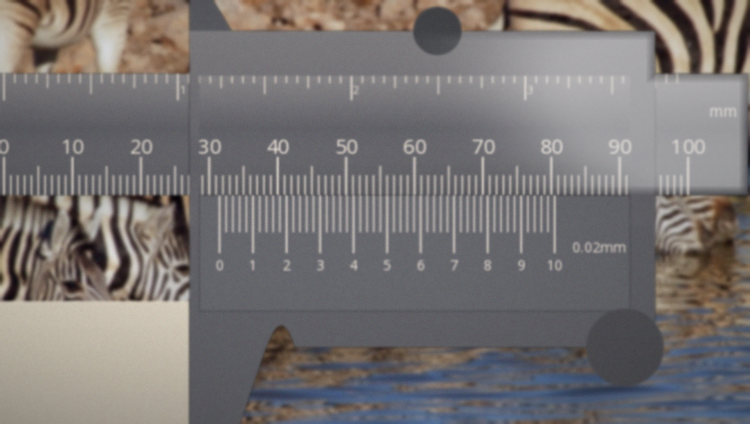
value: 31.5,mm
